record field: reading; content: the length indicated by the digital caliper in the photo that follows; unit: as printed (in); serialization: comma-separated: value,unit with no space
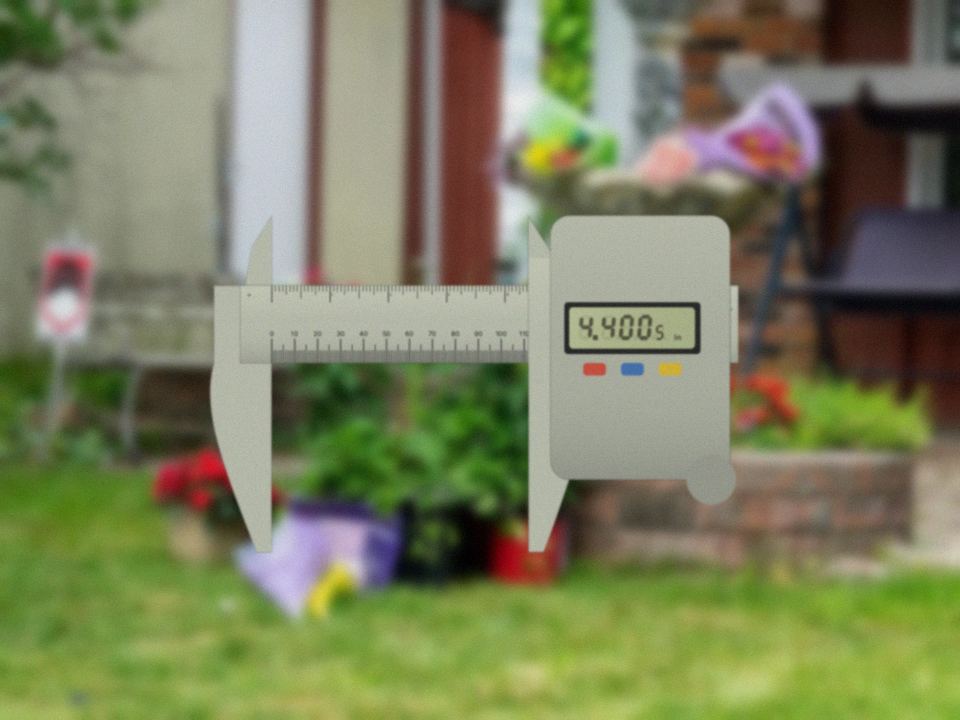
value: 4.4005,in
